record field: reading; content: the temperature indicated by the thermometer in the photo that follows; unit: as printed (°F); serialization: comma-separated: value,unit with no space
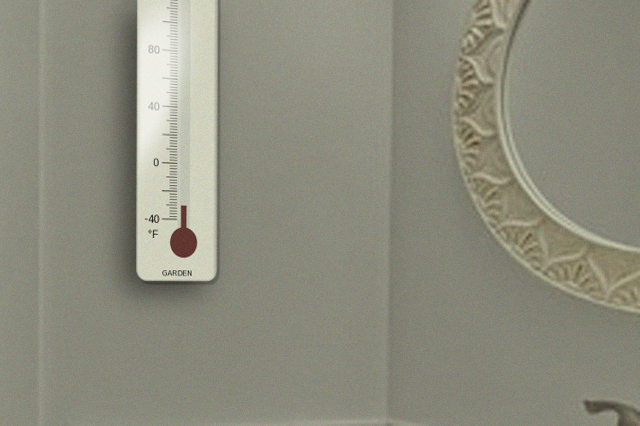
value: -30,°F
